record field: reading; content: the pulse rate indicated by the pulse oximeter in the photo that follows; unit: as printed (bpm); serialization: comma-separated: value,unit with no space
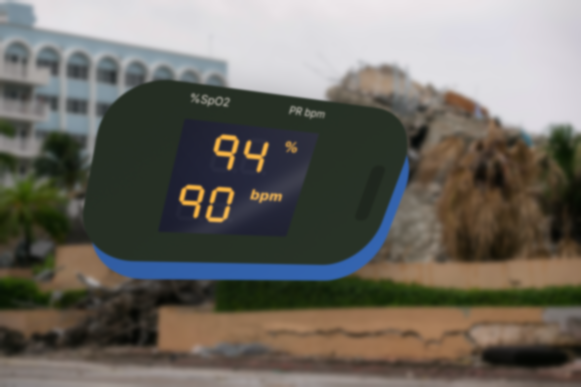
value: 90,bpm
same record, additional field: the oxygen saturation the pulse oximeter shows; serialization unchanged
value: 94,%
